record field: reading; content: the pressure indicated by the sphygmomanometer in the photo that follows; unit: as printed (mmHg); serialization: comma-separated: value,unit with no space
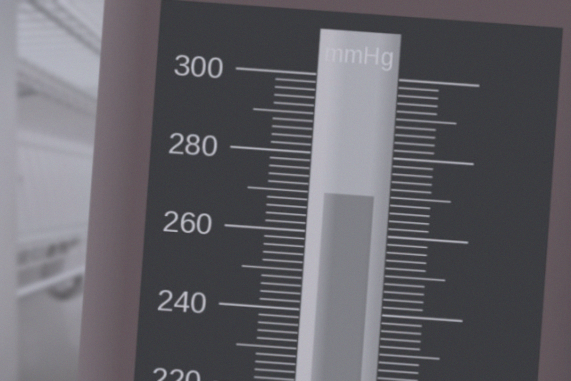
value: 270,mmHg
